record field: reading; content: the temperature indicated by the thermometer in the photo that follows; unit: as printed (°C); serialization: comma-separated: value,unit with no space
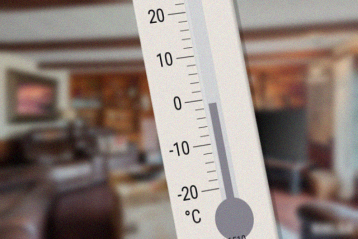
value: -1,°C
